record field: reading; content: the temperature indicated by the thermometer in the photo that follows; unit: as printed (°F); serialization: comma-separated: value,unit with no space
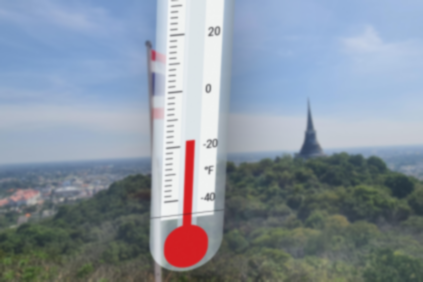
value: -18,°F
